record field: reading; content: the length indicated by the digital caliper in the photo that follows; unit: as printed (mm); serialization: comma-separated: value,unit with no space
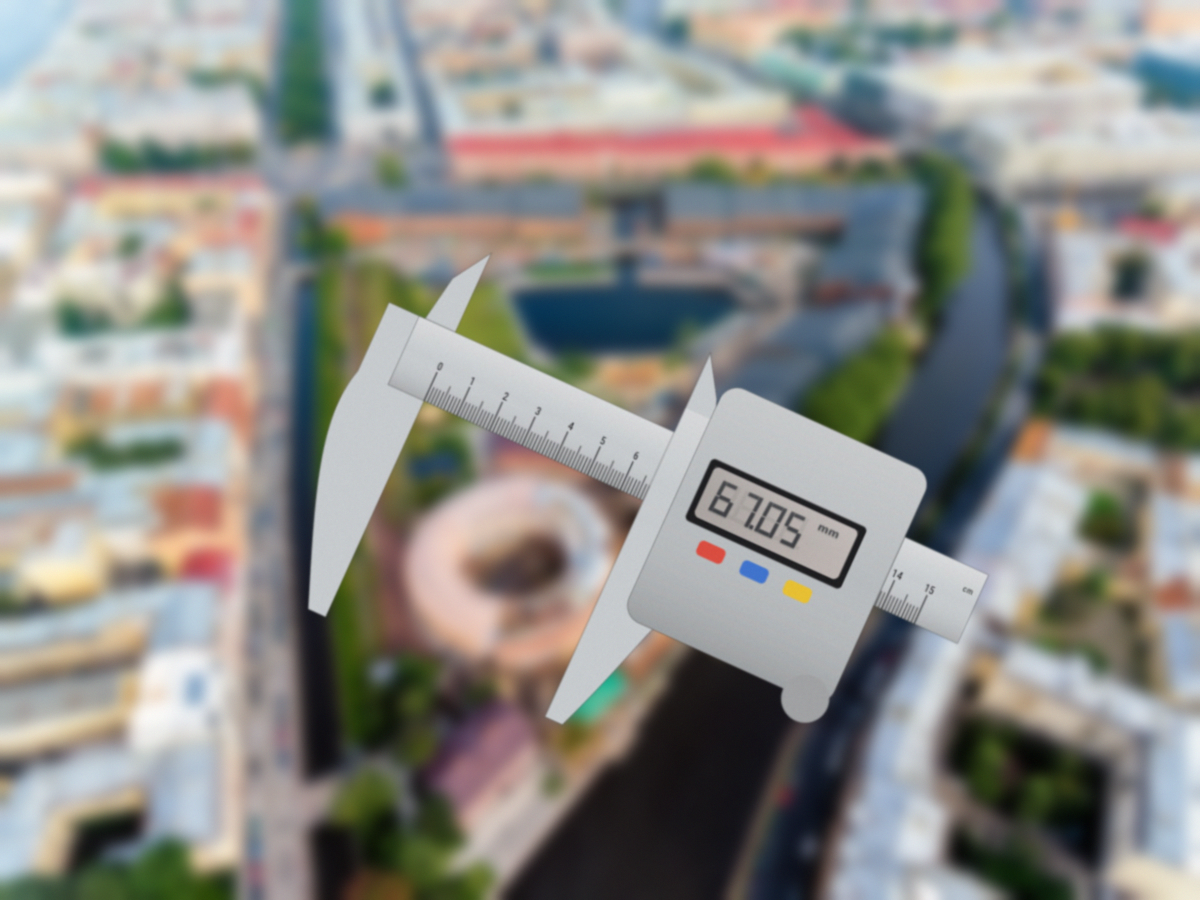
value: 67.05,mm
